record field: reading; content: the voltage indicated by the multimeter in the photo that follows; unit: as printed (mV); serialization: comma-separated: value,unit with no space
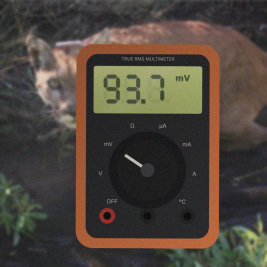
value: 93.7,mV
